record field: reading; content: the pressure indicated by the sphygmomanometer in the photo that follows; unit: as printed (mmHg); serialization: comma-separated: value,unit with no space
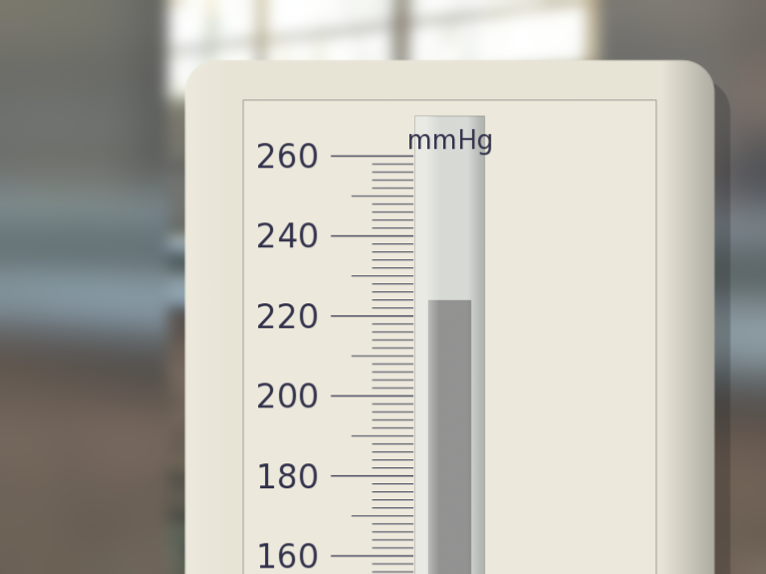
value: 224,mmHg
